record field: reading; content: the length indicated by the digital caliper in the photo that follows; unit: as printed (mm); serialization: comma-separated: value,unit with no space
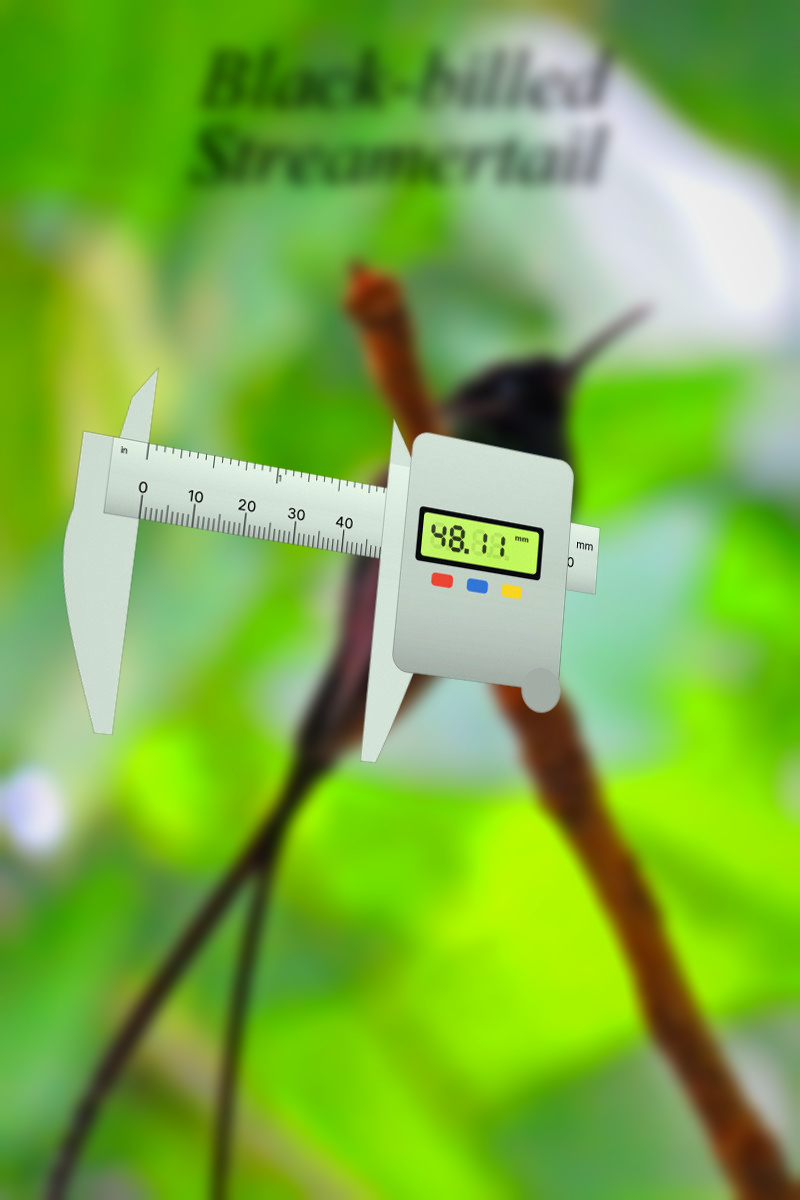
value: 48.11,mm
